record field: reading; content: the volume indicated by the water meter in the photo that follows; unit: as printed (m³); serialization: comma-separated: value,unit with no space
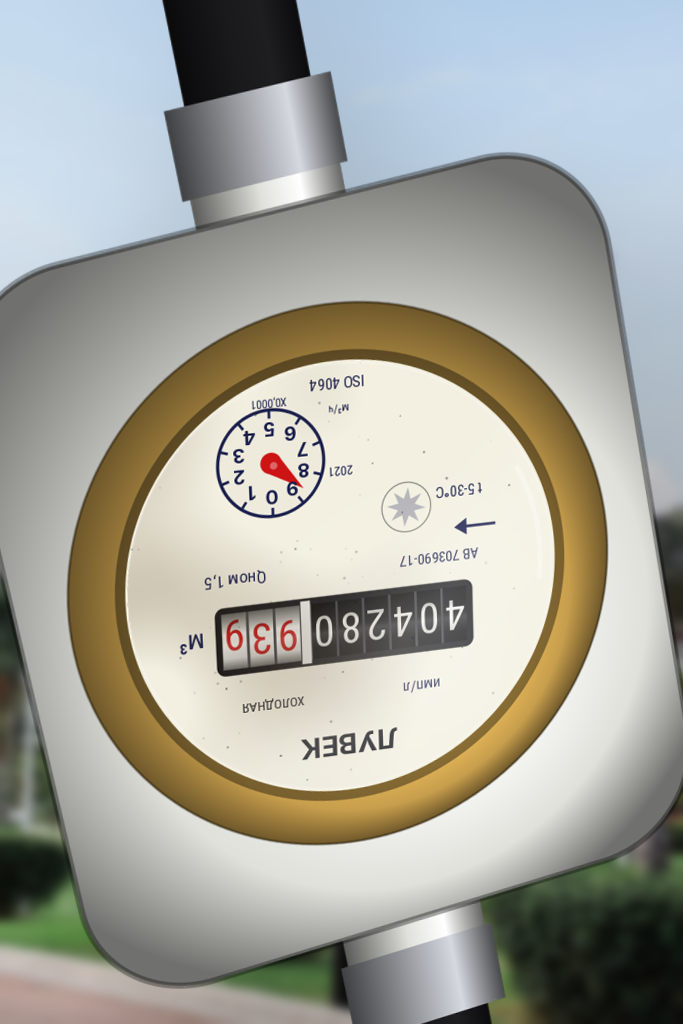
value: 404280.9388,m³
